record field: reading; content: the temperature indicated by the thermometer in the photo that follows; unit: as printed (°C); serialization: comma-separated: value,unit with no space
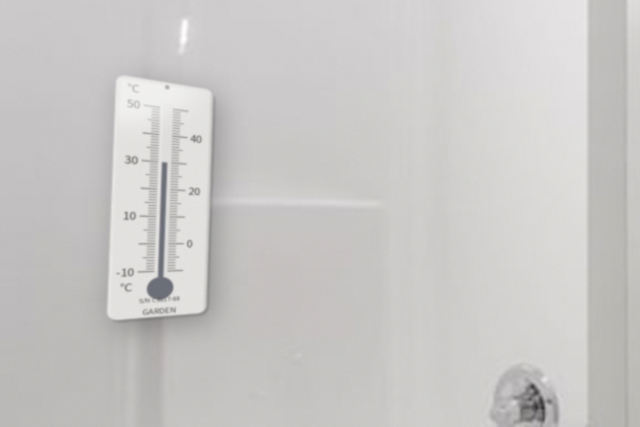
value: 30,°C
